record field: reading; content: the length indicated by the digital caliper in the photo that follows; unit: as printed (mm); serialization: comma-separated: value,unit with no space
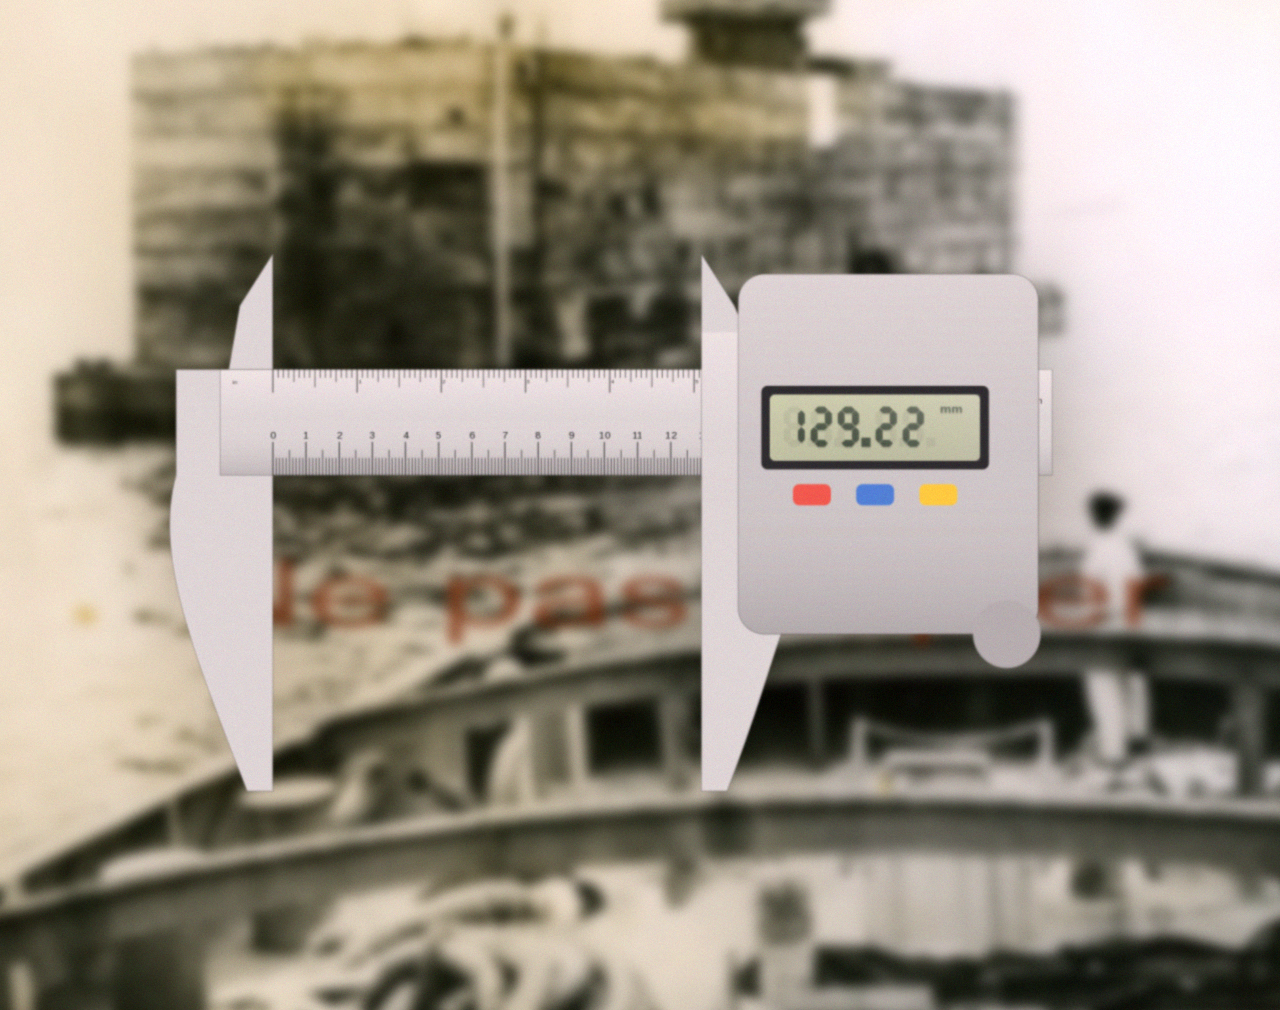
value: 129.22,mm
